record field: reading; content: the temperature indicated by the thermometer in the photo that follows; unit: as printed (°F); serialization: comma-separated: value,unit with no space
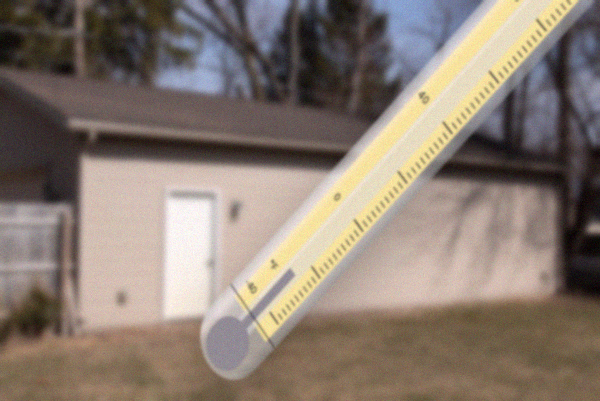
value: -26,°F
